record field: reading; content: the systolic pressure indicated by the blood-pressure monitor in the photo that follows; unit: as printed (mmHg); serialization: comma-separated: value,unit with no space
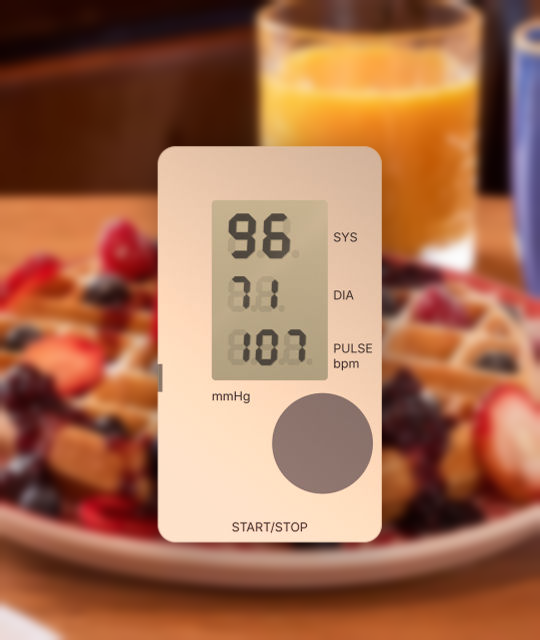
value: 96,mmHg
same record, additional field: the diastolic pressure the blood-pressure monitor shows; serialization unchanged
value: 71,mmHg
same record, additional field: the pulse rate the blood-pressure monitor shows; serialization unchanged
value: 107,bpm
